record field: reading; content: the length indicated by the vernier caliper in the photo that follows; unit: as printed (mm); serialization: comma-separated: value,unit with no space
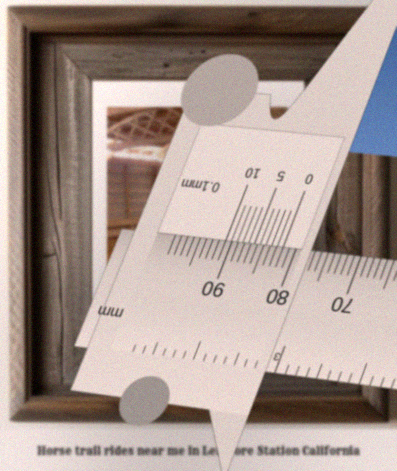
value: 82.0,mm
